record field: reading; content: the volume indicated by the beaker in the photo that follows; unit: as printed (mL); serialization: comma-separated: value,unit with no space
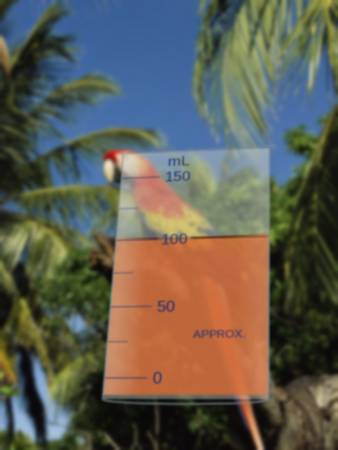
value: 100,mL
